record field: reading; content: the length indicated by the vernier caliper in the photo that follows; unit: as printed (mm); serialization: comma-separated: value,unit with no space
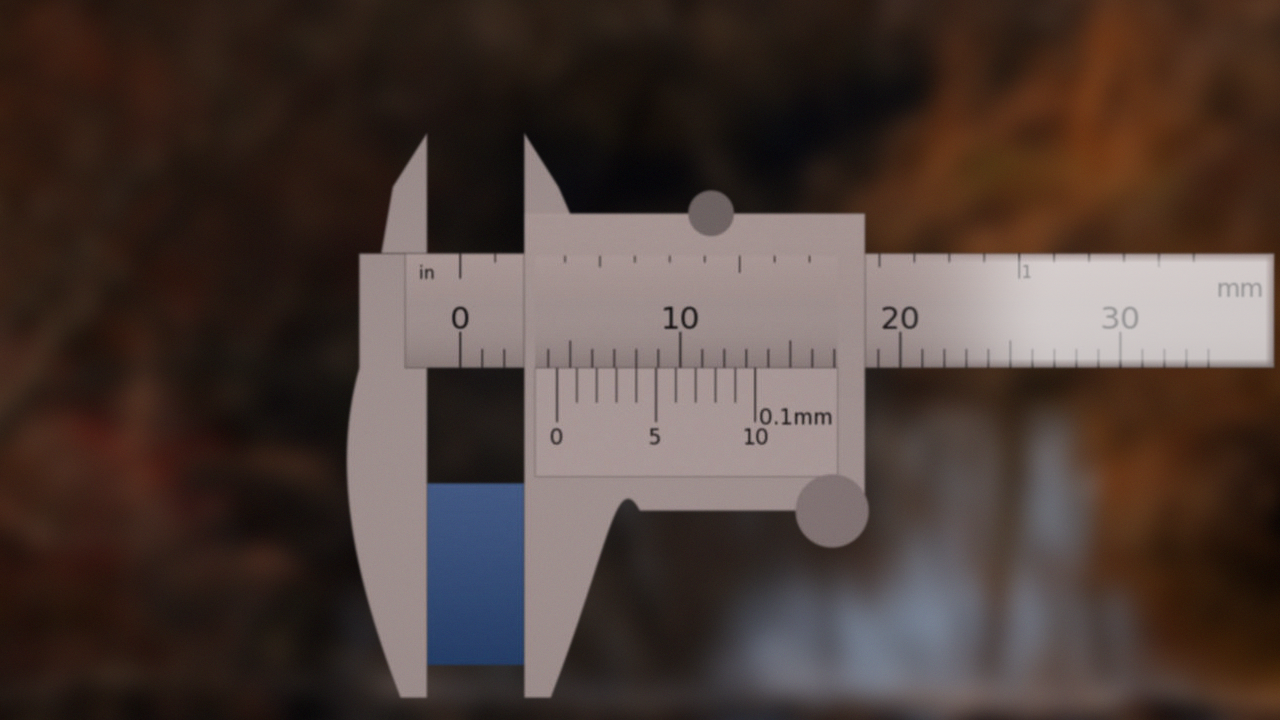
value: 4.4,mm
